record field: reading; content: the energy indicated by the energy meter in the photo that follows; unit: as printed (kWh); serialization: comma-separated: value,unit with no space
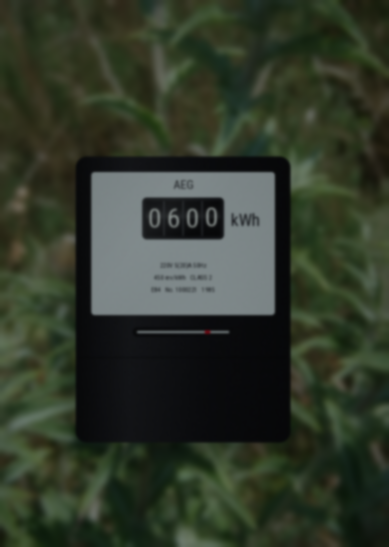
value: 600,kWh
